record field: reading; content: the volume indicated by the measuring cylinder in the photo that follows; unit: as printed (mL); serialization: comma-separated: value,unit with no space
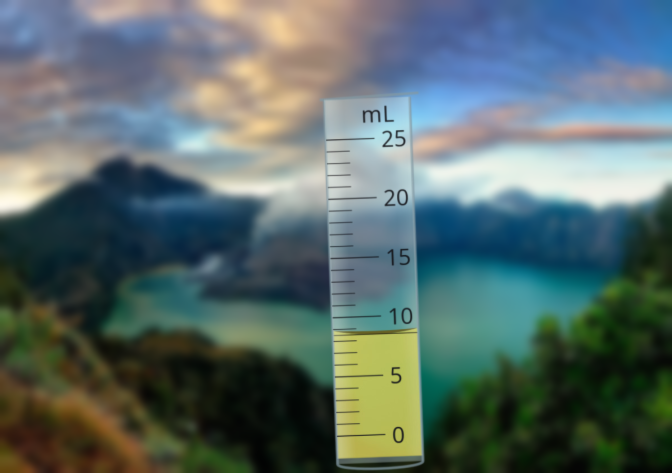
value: 8.5,mL
